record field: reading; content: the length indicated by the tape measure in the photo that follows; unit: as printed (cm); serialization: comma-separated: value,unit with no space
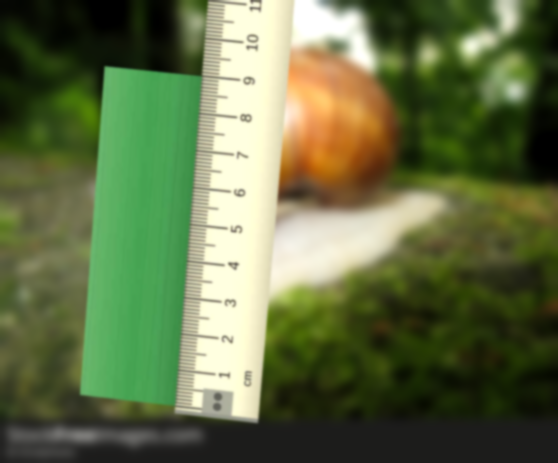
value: 9,cm
